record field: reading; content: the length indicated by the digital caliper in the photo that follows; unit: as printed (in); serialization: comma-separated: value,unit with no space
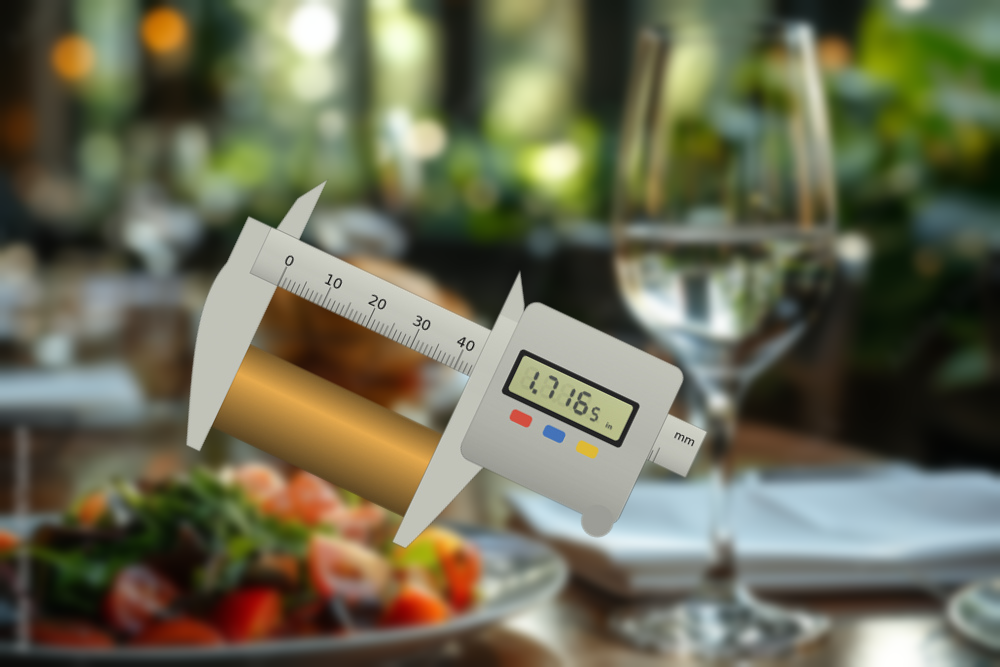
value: 1.7165,in
